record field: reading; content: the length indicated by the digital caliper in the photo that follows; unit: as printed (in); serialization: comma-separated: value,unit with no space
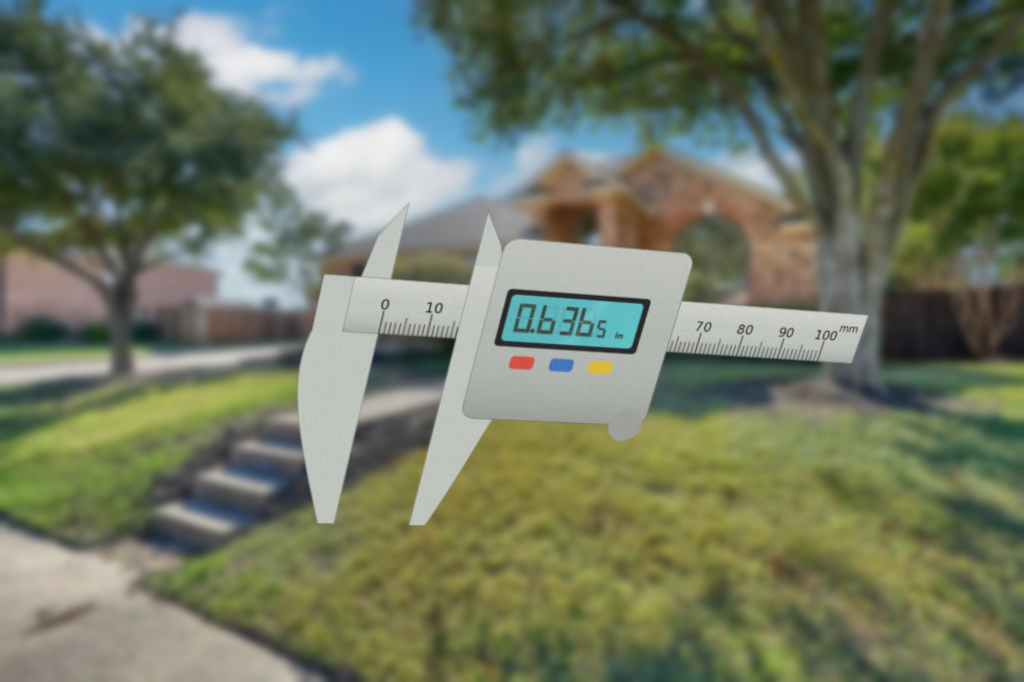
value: 0.6365,in
